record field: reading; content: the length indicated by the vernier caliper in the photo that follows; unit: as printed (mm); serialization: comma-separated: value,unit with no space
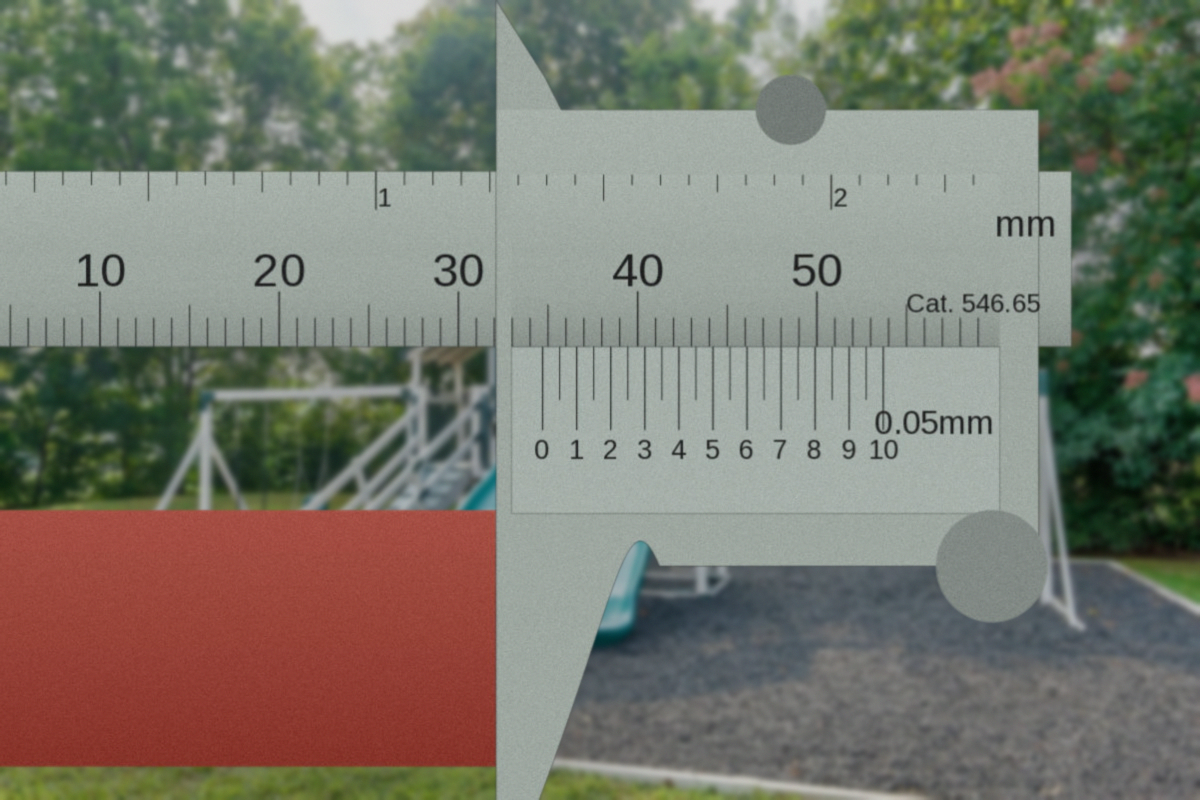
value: 34.7,mm
